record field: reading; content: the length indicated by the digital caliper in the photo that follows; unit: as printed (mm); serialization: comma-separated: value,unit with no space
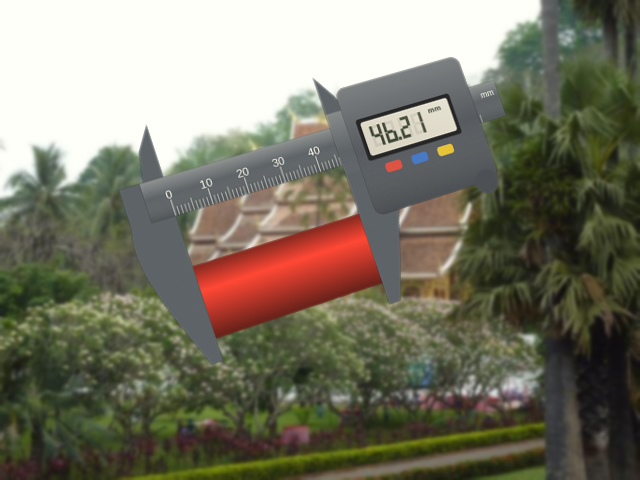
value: 46.21,mm
